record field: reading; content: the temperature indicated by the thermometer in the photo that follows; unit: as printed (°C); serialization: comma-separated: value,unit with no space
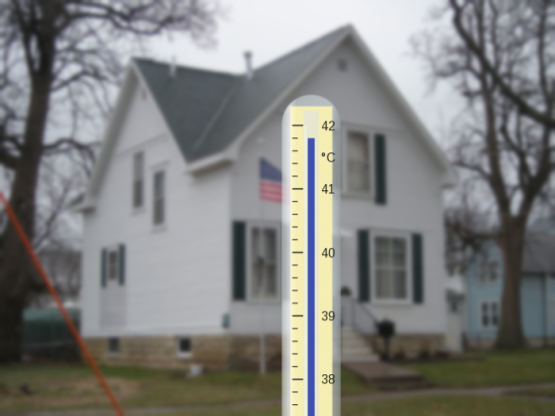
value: 41.8,°C
